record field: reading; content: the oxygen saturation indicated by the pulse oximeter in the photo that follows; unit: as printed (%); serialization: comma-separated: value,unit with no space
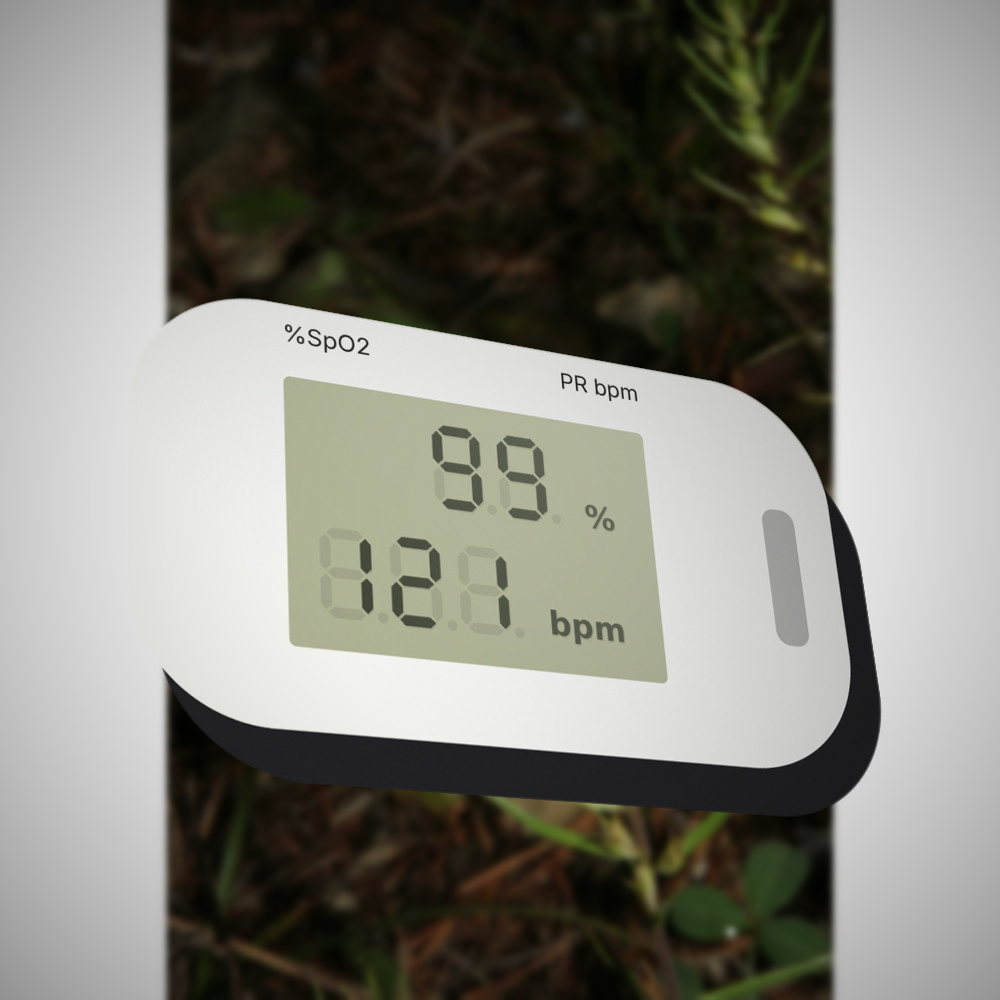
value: 99,%
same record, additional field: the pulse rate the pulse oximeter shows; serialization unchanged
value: 121,bpm
